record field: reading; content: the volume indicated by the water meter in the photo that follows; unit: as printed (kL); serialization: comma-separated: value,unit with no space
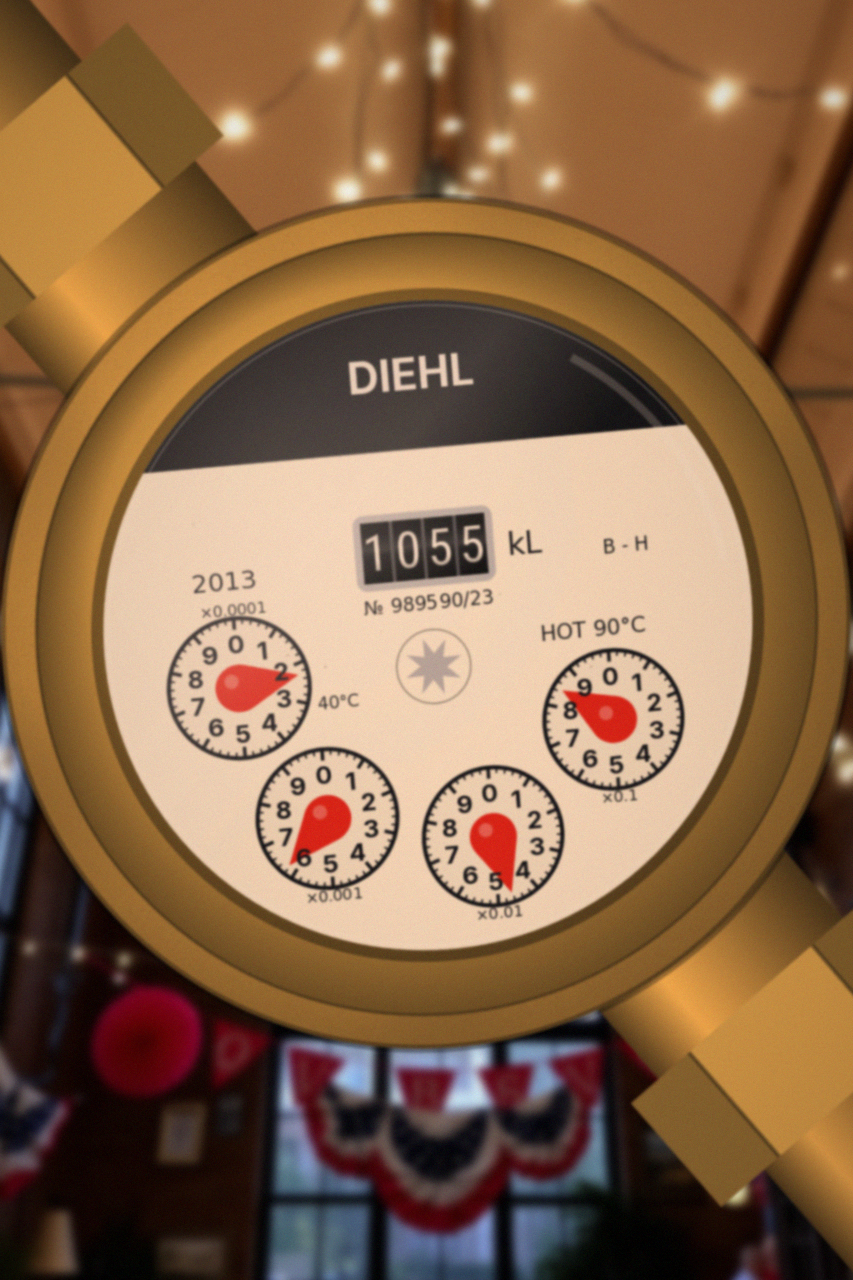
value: 1055.8462,kL
